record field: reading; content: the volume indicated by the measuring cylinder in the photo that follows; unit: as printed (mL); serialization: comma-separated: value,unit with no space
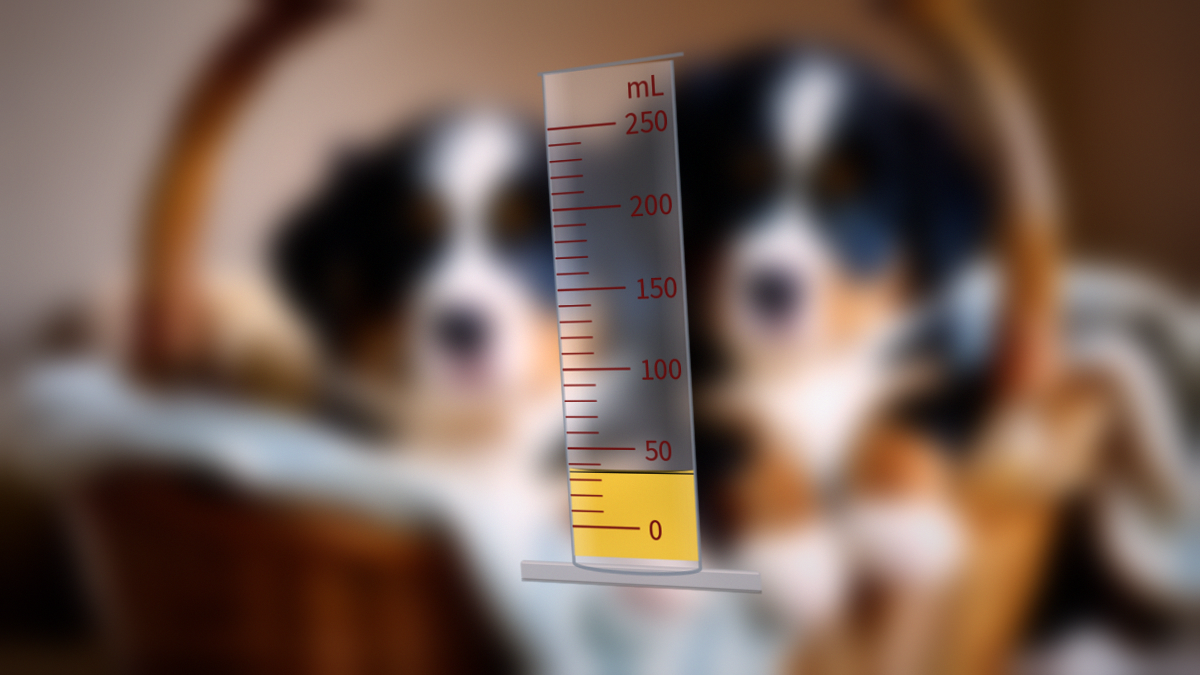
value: 35,mL
